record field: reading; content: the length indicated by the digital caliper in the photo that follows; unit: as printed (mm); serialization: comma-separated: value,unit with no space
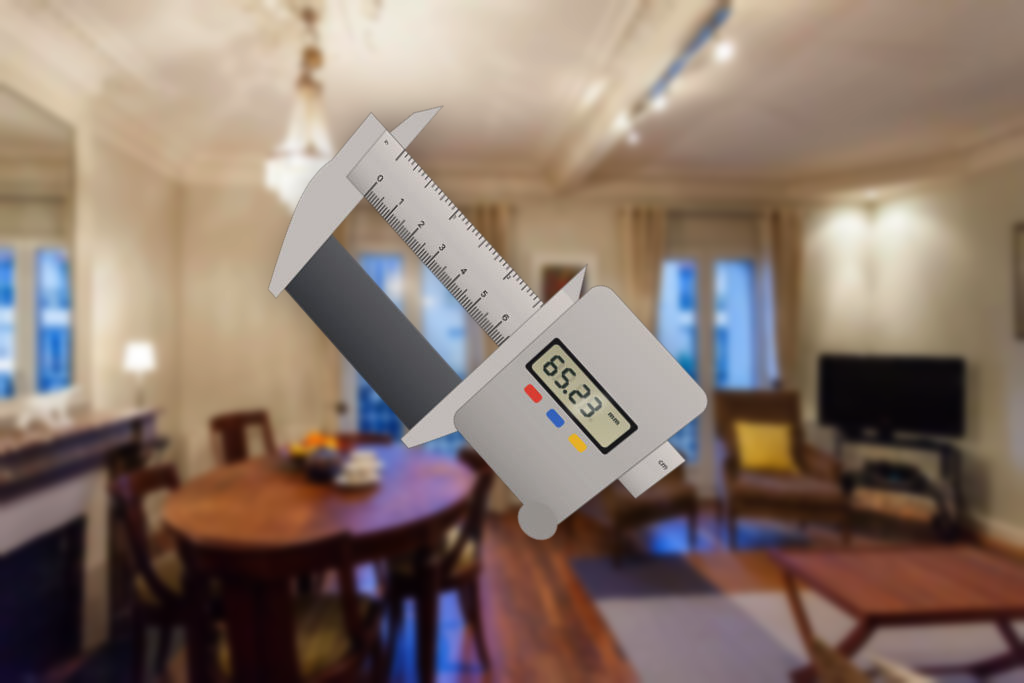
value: 65.23,mm
